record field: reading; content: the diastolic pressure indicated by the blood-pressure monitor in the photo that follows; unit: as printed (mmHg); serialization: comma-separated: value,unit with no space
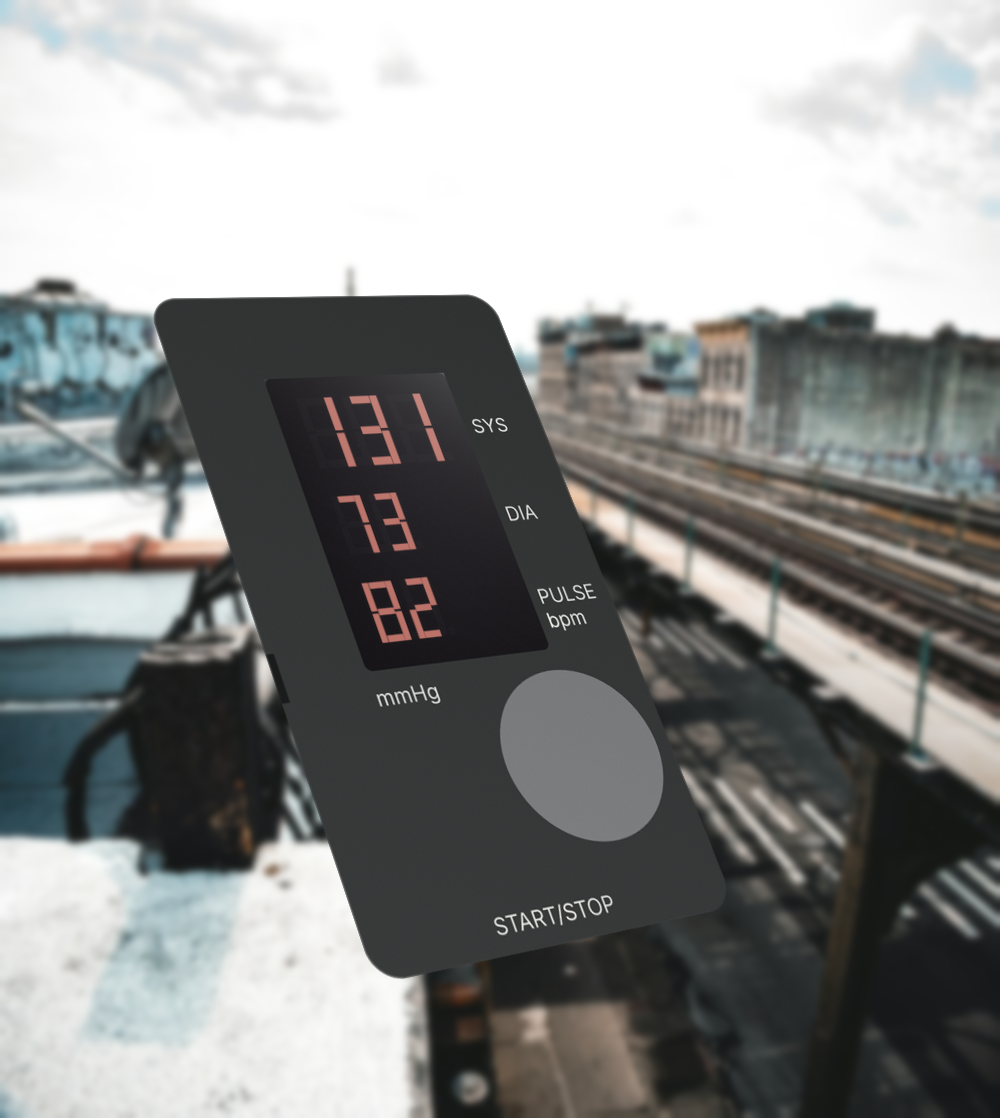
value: 73,mmHg
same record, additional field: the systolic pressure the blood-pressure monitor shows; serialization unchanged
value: 131,mmHg
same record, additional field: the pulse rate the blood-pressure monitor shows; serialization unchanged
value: 82,bpm
